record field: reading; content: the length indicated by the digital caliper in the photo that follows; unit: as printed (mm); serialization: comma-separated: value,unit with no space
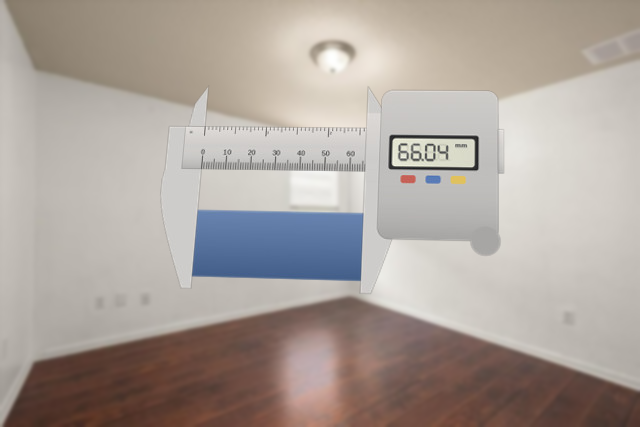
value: 66.04,mm
